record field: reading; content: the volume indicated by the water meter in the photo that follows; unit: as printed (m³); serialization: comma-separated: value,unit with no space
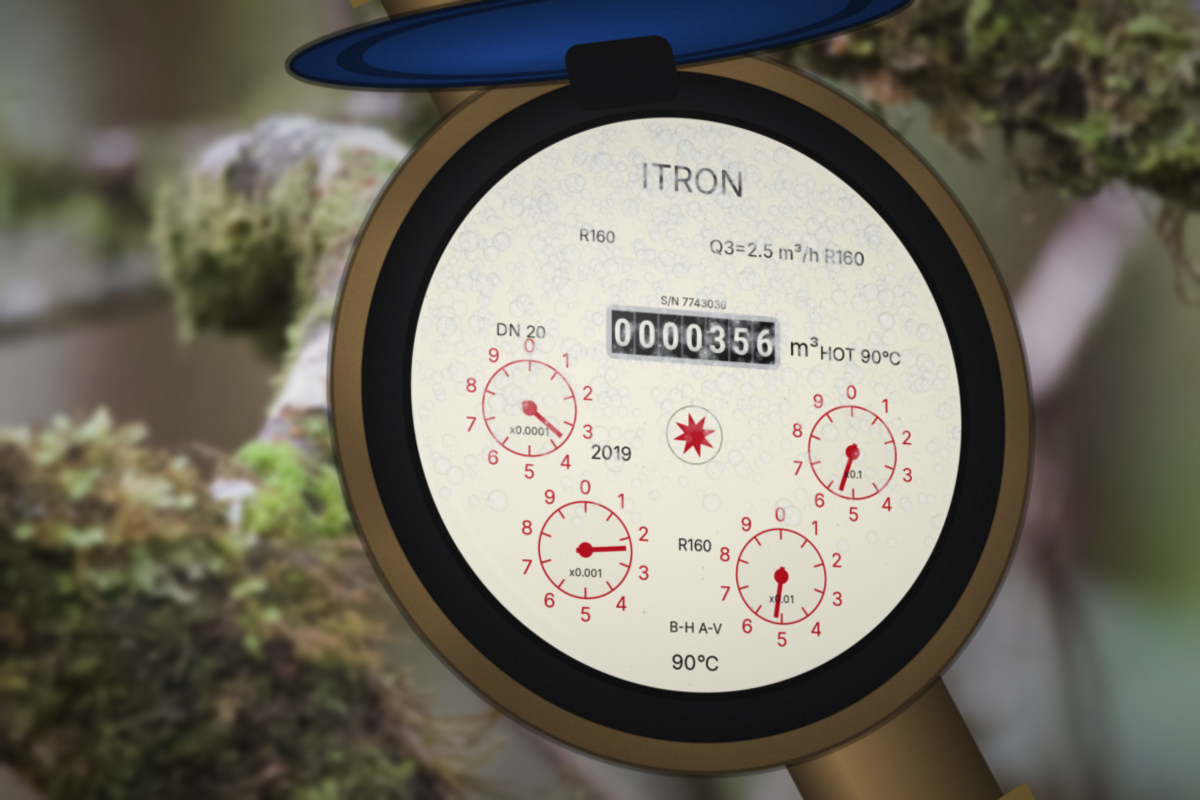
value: 356.5523,m³
